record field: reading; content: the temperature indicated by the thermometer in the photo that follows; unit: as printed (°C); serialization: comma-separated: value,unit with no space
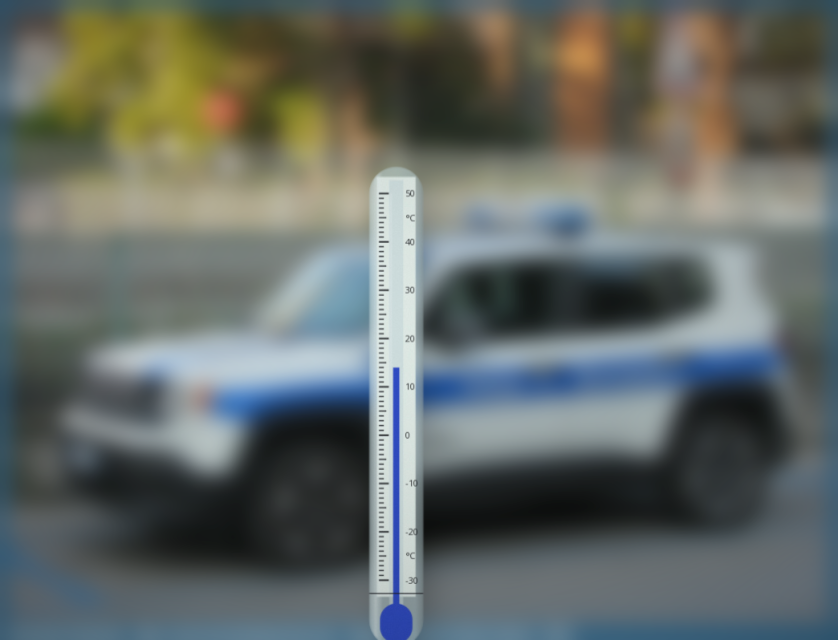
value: 14,°C
